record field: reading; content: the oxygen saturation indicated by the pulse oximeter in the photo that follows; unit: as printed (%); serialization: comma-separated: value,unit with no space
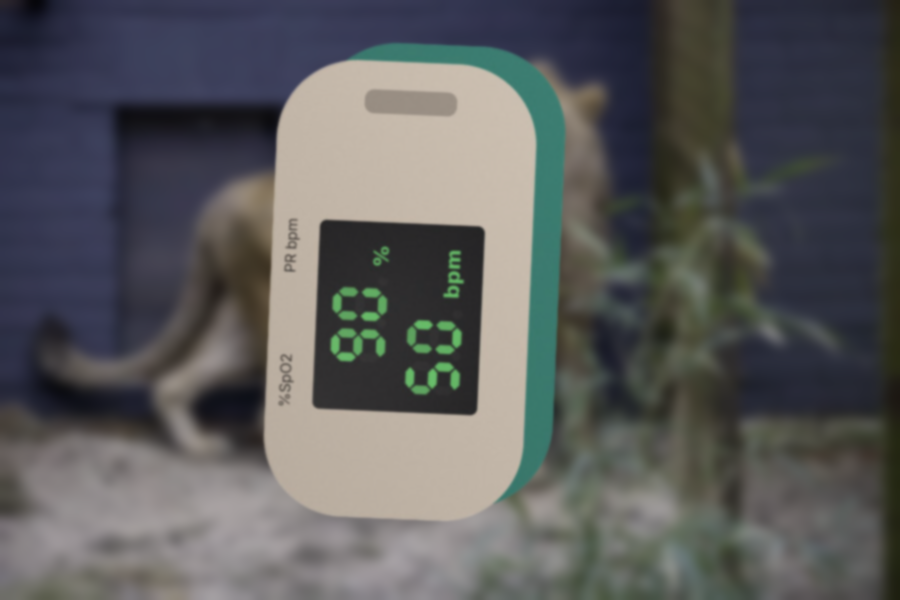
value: 90,%
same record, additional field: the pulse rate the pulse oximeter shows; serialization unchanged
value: 50,bpm
